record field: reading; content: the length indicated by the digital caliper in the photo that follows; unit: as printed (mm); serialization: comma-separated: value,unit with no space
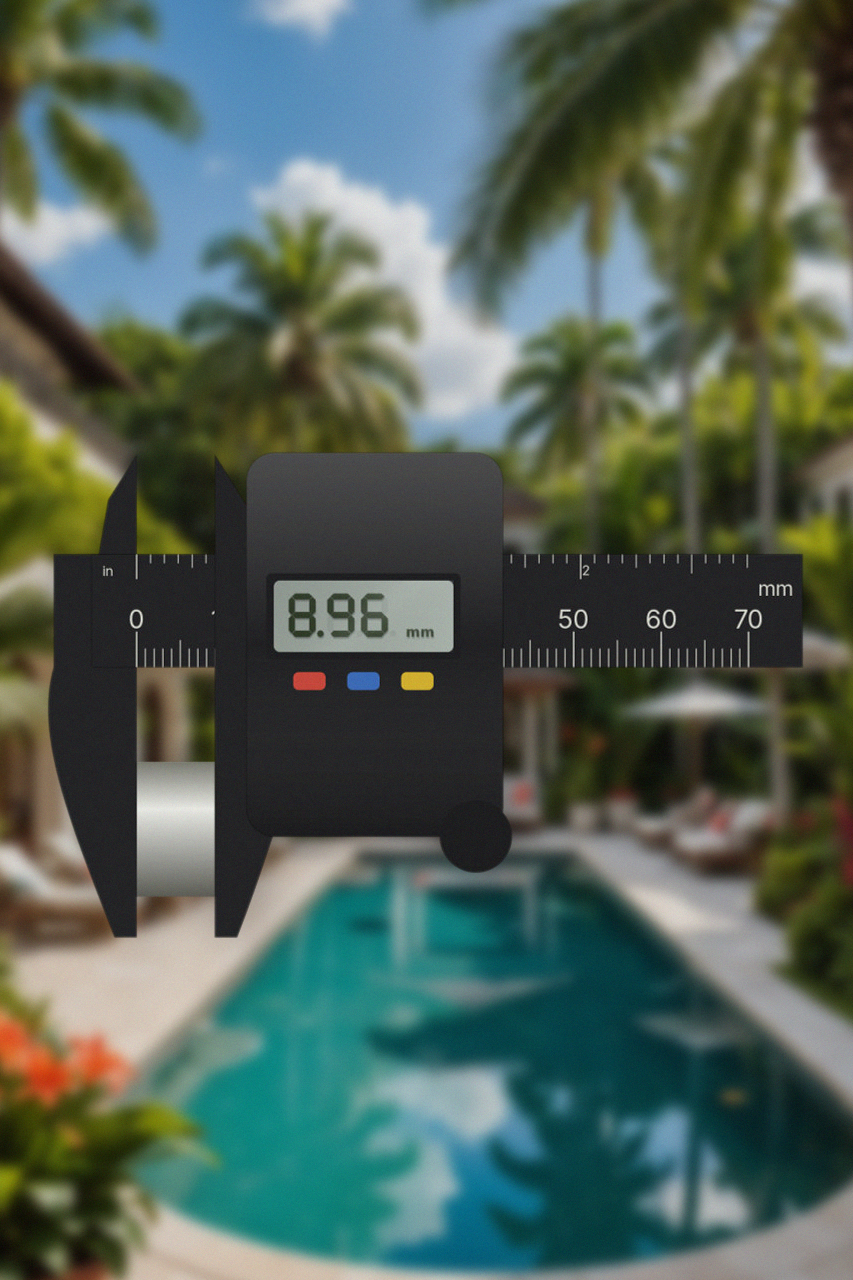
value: 8.96,mm
